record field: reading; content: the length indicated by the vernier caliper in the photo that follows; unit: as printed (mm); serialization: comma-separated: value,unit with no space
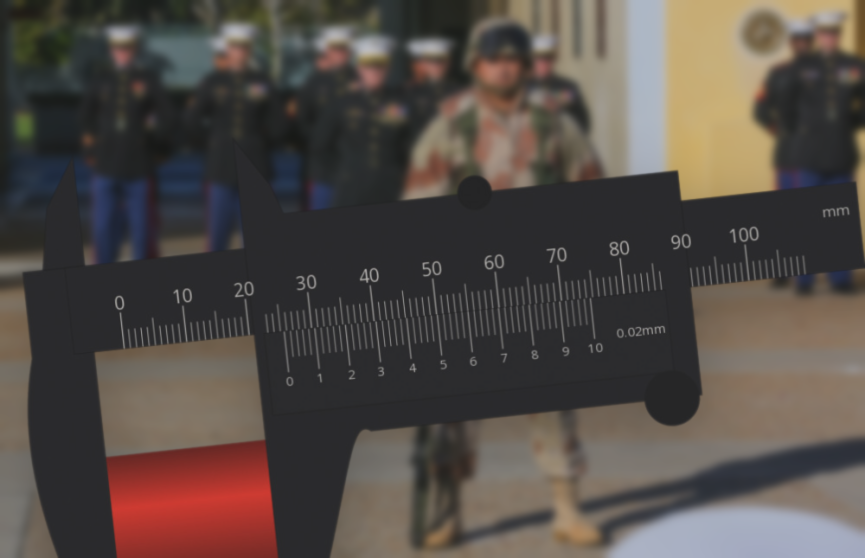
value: 25.6,mm
